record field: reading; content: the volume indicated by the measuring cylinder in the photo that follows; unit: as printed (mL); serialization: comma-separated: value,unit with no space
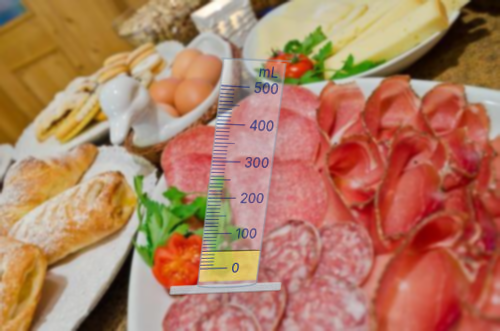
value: 50,mL
